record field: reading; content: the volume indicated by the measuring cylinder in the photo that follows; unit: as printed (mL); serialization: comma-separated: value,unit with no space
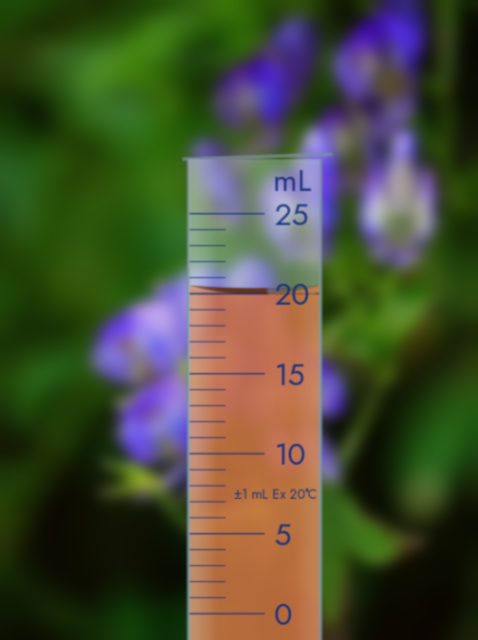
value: 20,mL
